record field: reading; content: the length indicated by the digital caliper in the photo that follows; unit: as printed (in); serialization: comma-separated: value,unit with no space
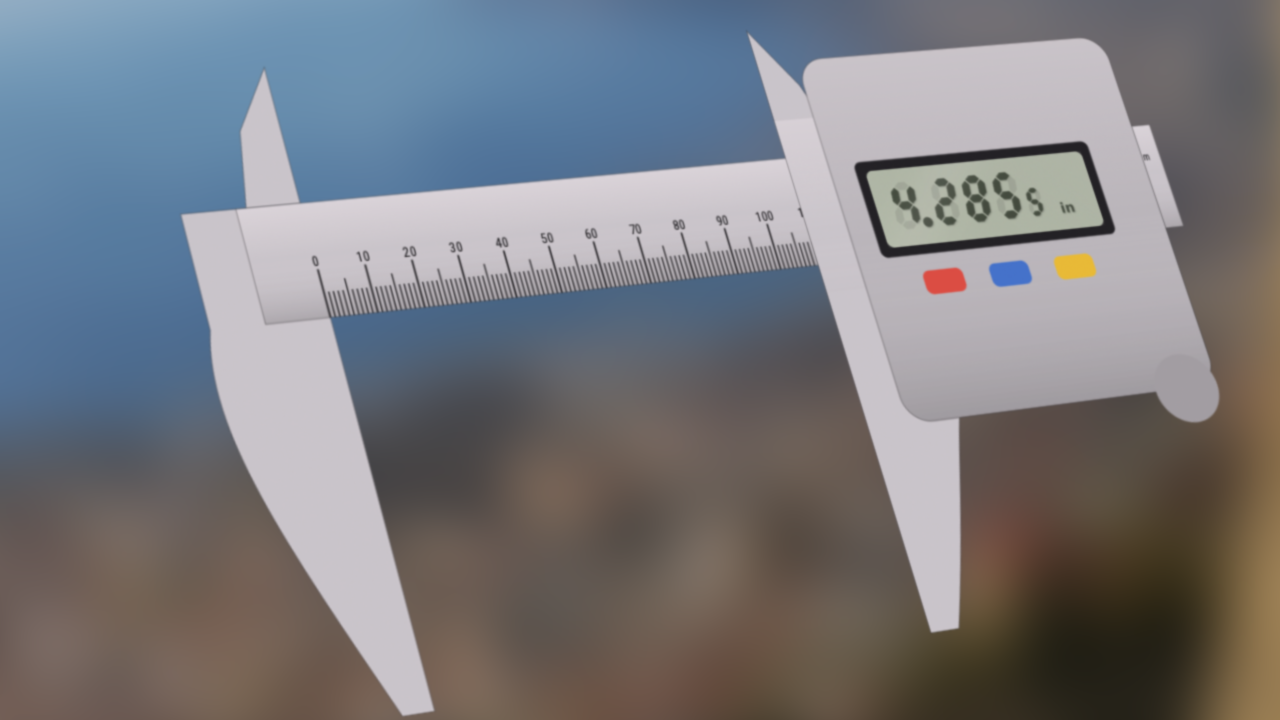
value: 4.2855,in
